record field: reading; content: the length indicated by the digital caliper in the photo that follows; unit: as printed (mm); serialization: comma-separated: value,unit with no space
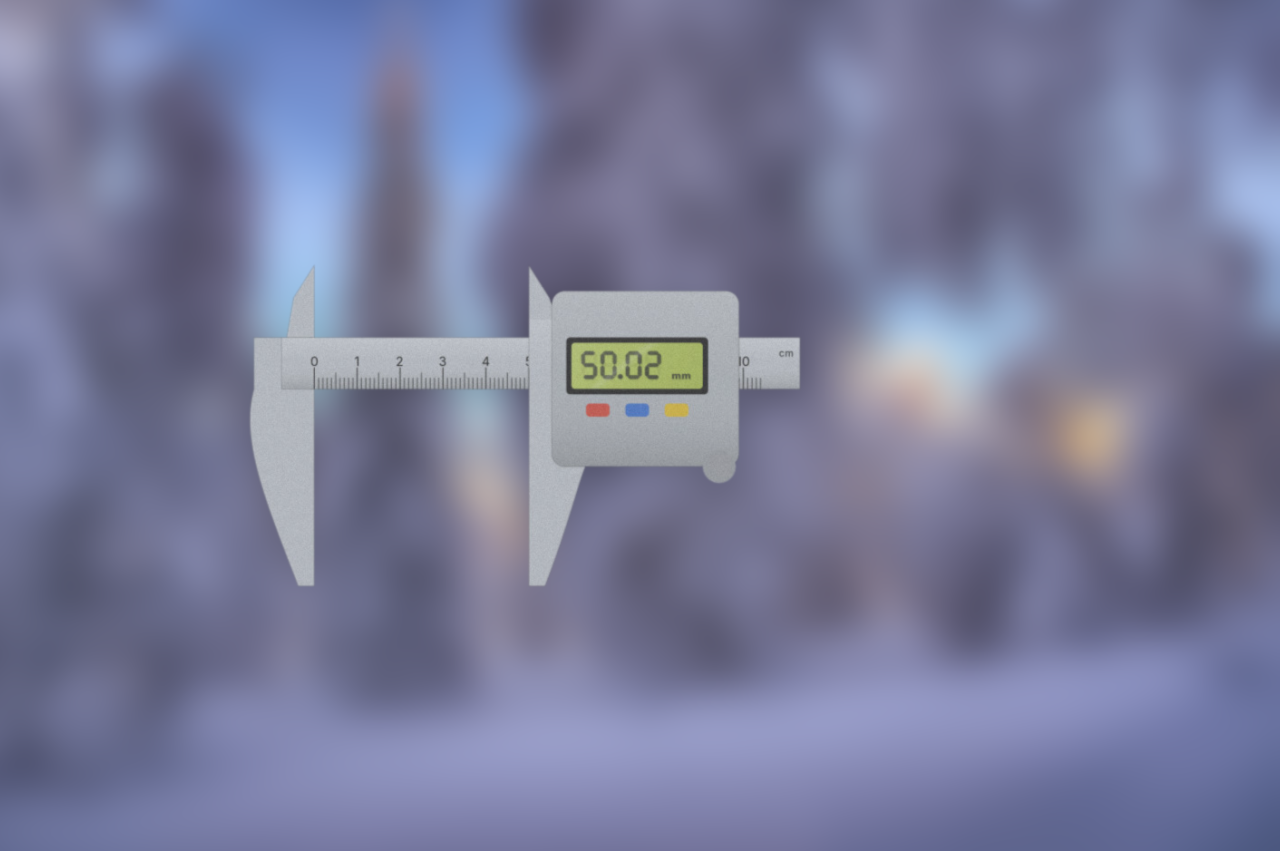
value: 50.02,mm
